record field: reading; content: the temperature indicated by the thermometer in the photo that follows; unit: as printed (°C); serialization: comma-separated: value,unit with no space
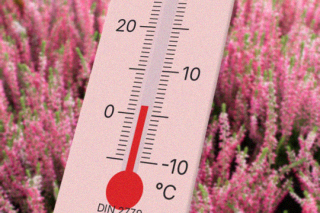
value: 2,°C
